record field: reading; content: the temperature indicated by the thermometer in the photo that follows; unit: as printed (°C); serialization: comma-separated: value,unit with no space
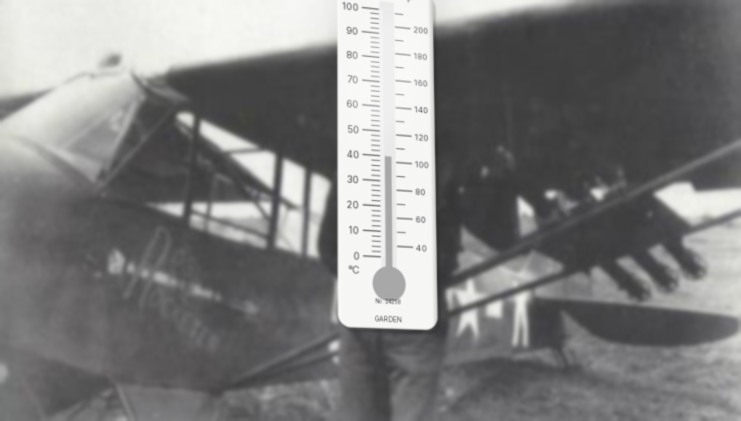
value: 40,°C
